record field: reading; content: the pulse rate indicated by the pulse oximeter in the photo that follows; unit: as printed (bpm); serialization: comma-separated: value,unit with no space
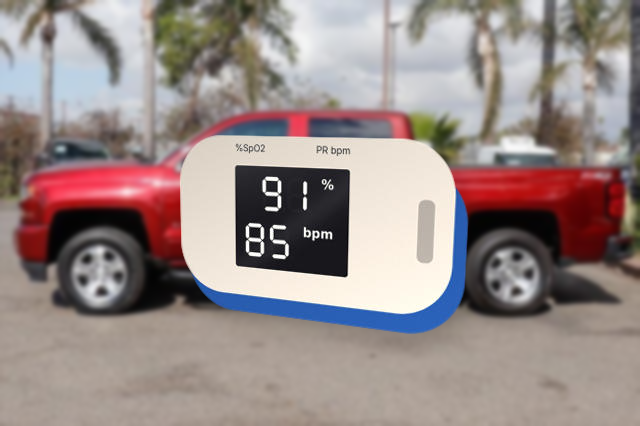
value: 85,bpm
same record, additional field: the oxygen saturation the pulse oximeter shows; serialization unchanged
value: 91,%
